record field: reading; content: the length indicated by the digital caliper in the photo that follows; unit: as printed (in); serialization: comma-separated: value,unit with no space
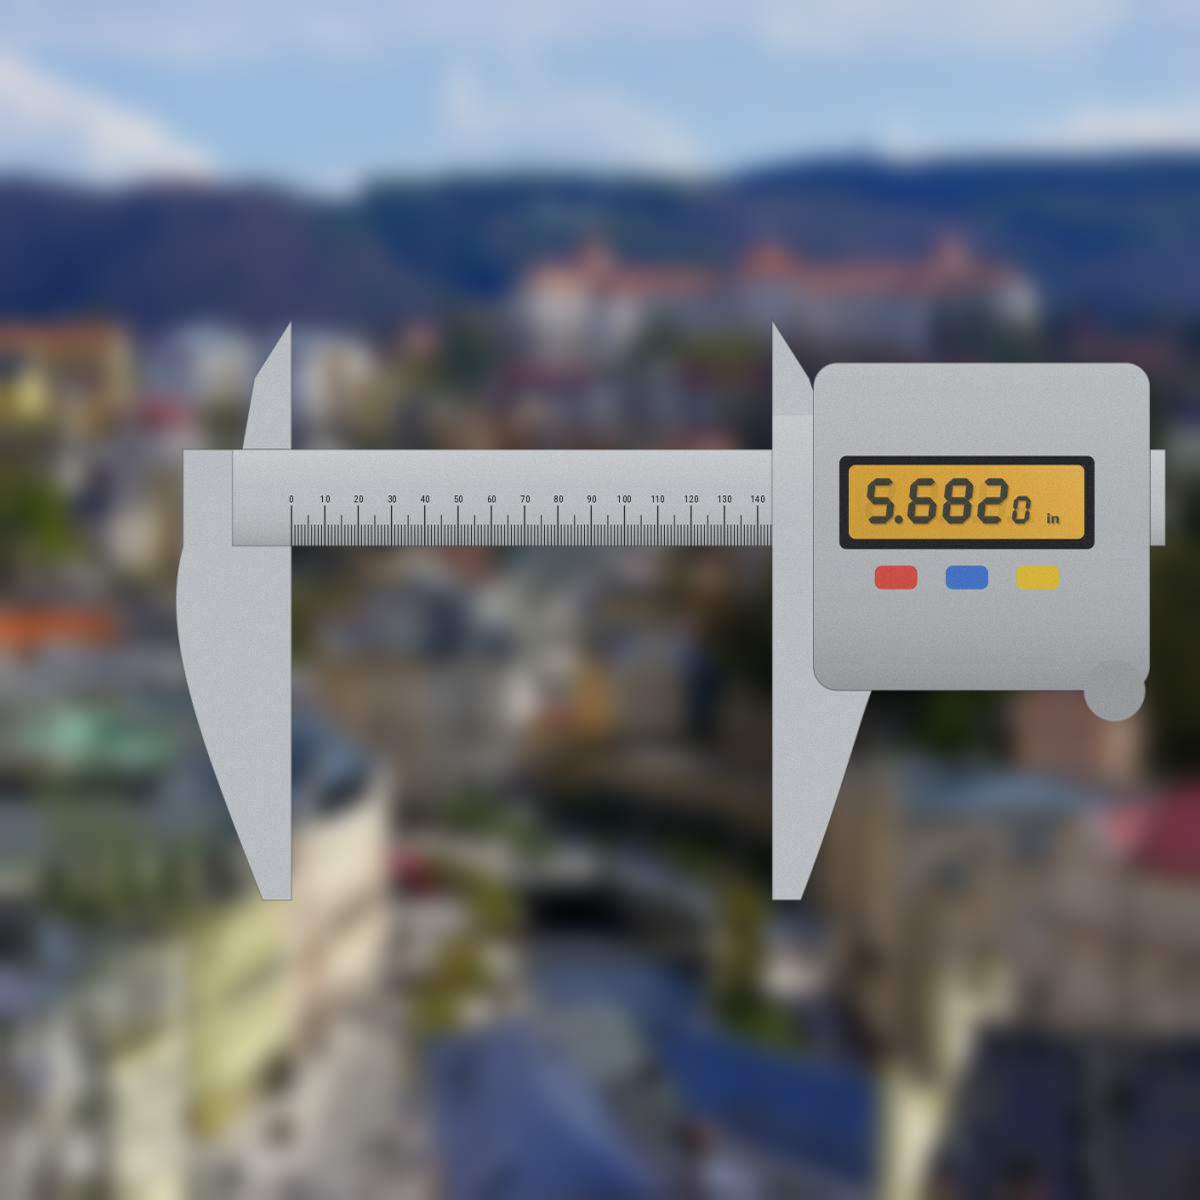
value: 5.6820,in
